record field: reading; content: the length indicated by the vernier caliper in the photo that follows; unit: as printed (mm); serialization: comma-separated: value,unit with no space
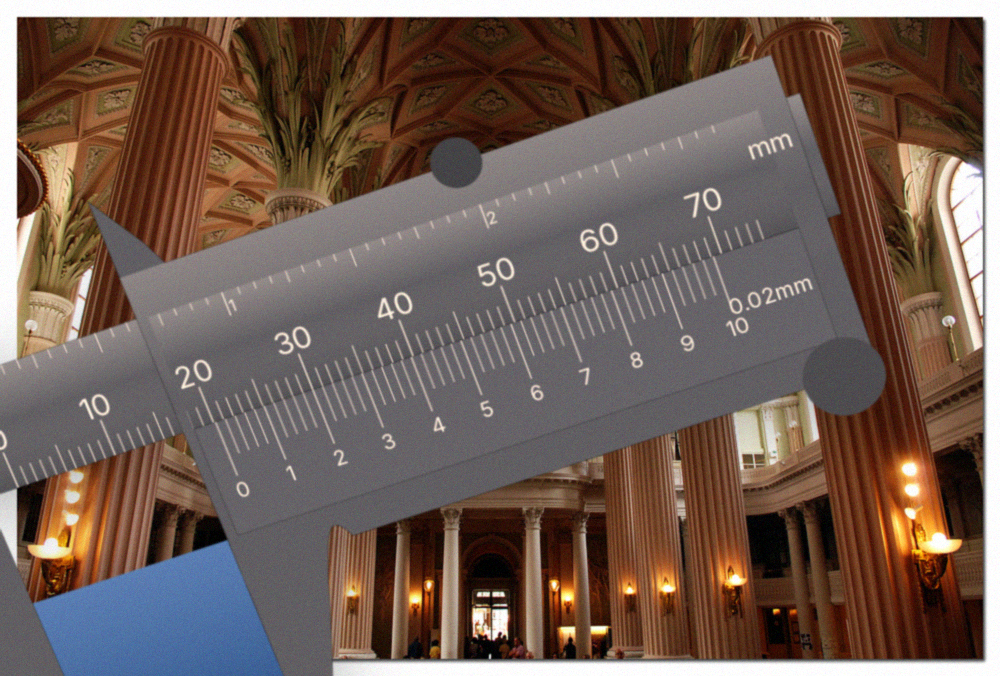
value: 20.2,mm
